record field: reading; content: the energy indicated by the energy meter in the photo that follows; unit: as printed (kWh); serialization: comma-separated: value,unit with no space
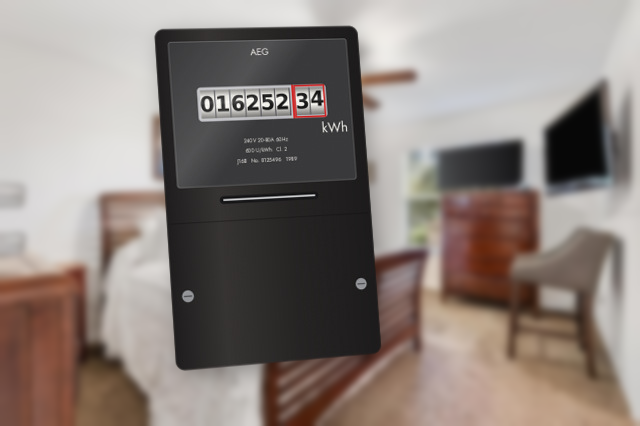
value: 16252.34,kWh
